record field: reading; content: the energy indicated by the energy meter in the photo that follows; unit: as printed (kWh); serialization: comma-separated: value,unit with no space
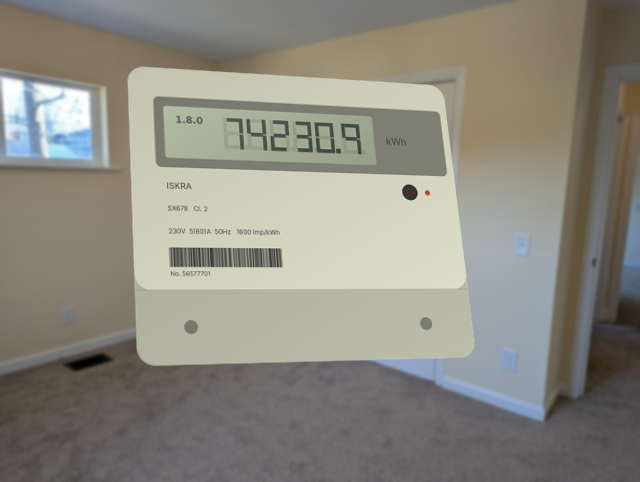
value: 74230.9,kWh
